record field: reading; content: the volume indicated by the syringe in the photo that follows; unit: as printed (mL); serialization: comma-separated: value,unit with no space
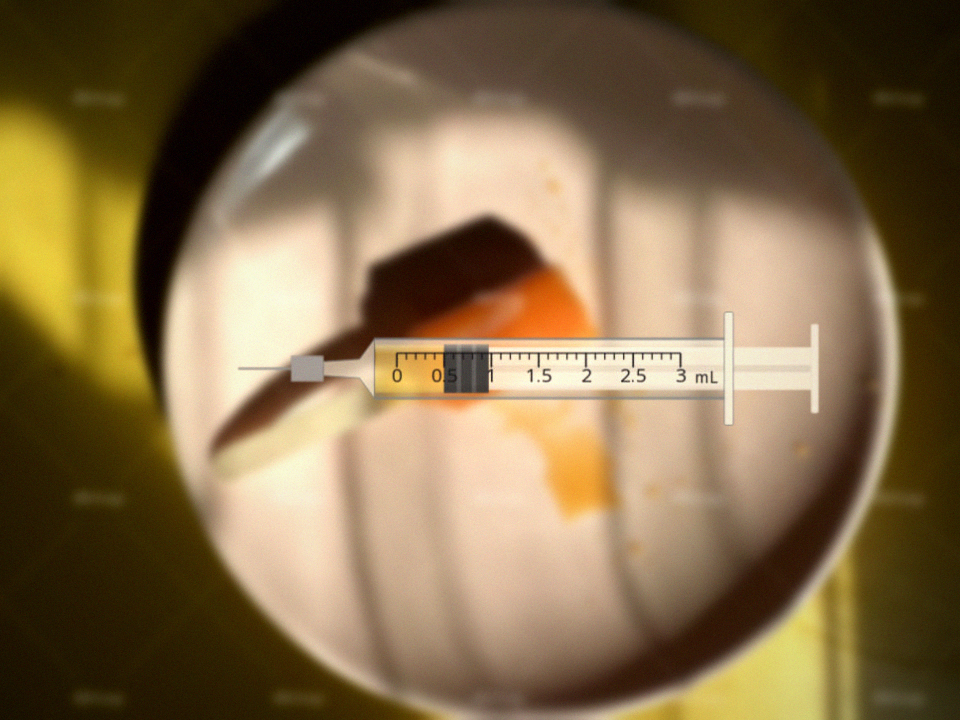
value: 0.5,mL
